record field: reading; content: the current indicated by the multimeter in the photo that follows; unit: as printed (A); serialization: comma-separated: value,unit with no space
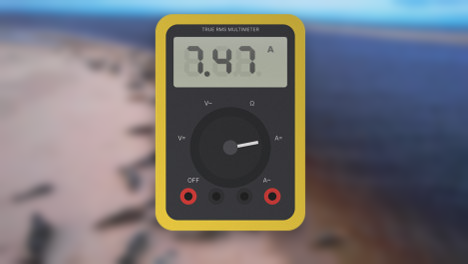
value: 7.47,A
